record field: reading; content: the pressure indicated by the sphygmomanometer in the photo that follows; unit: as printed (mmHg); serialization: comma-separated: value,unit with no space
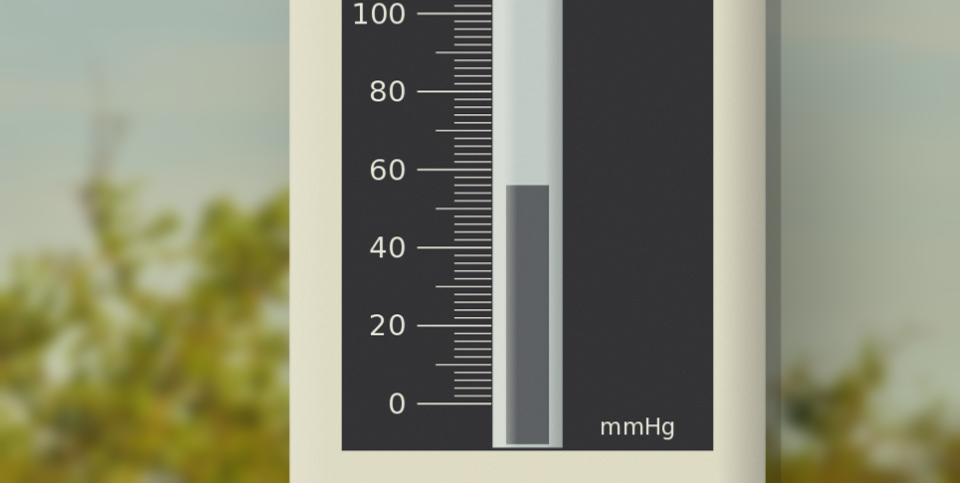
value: 56,mmHg
